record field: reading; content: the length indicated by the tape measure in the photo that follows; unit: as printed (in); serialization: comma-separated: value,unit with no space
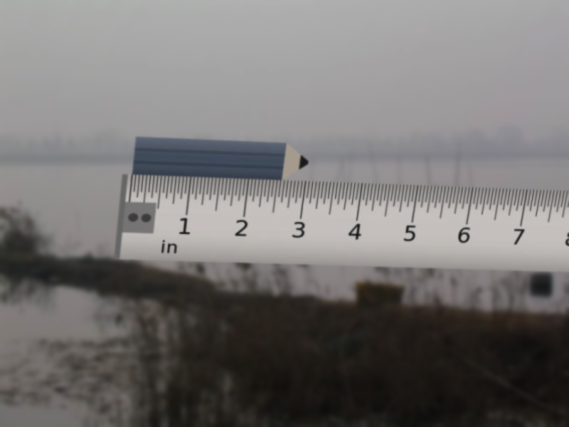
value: 3,in
